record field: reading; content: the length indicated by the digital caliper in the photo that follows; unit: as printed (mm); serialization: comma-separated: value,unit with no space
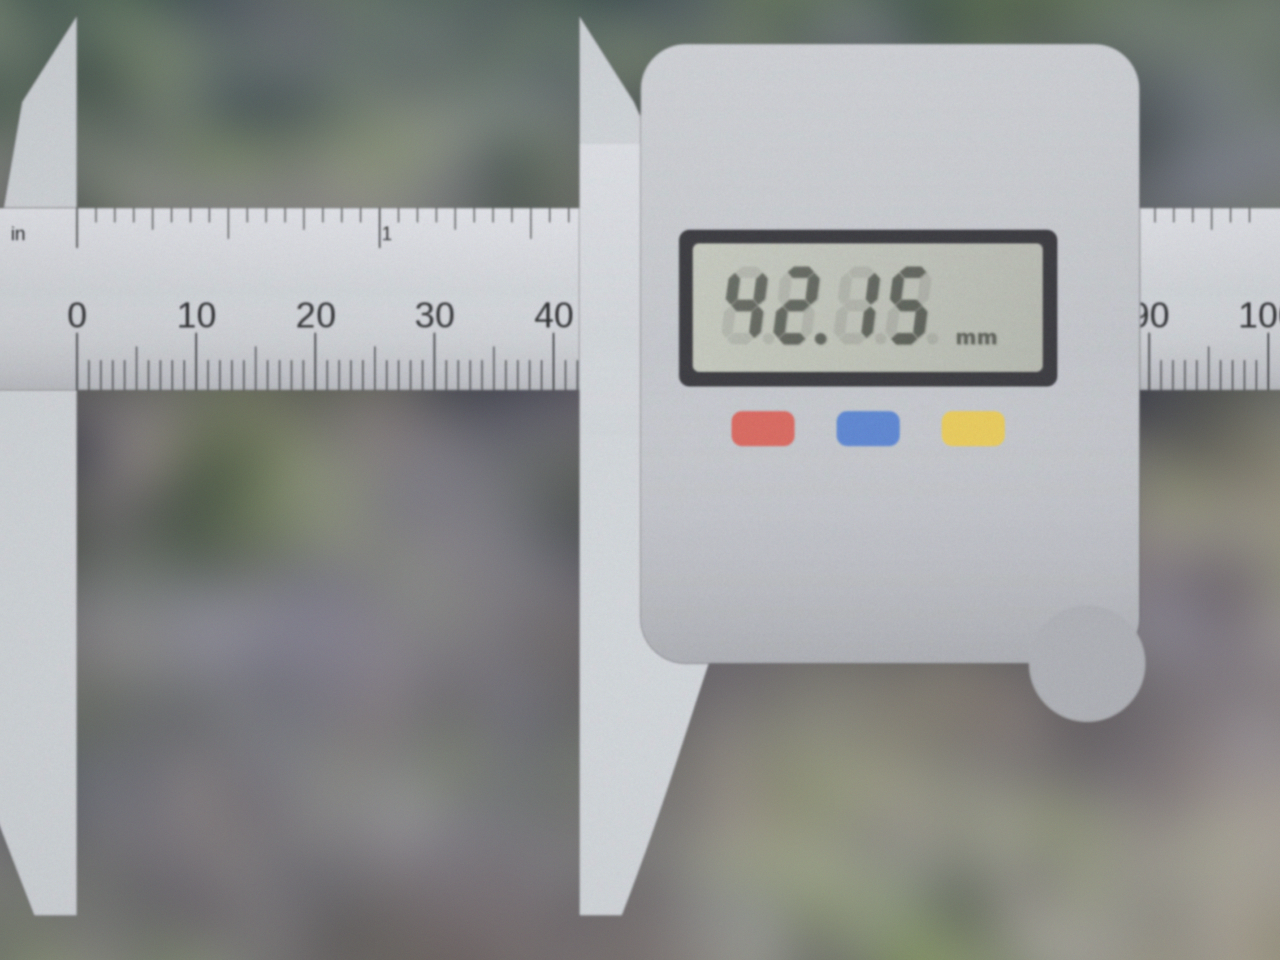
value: 42.15,mm
